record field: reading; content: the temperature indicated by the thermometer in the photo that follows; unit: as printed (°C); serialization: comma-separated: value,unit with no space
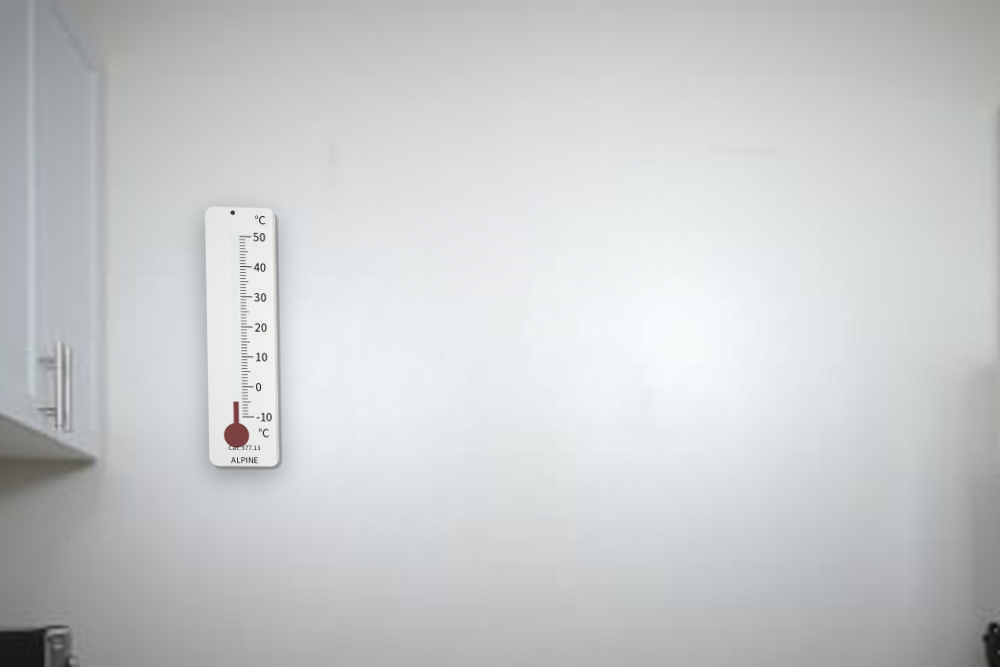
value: -5,°C
